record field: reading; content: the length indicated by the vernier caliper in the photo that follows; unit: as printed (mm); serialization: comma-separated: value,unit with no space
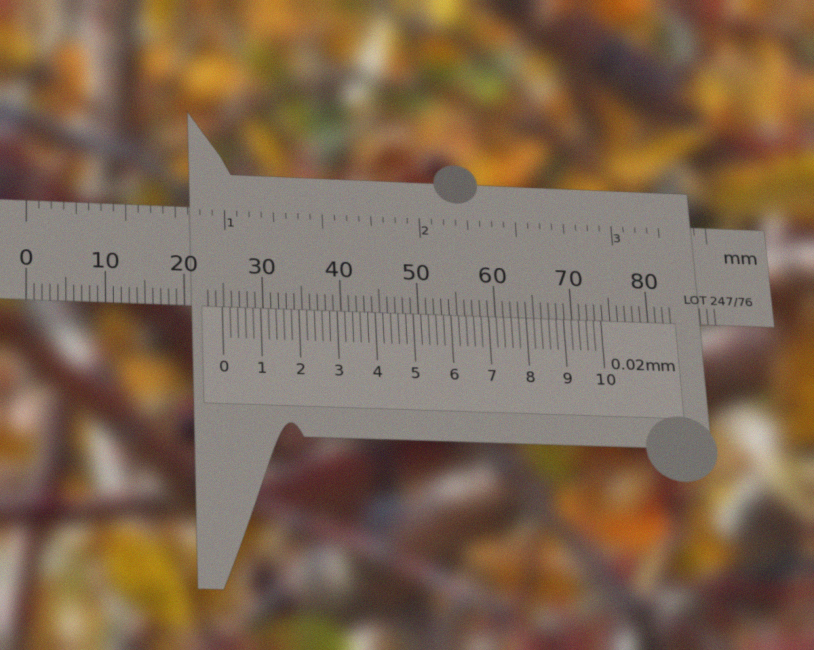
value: 24.8,mm
